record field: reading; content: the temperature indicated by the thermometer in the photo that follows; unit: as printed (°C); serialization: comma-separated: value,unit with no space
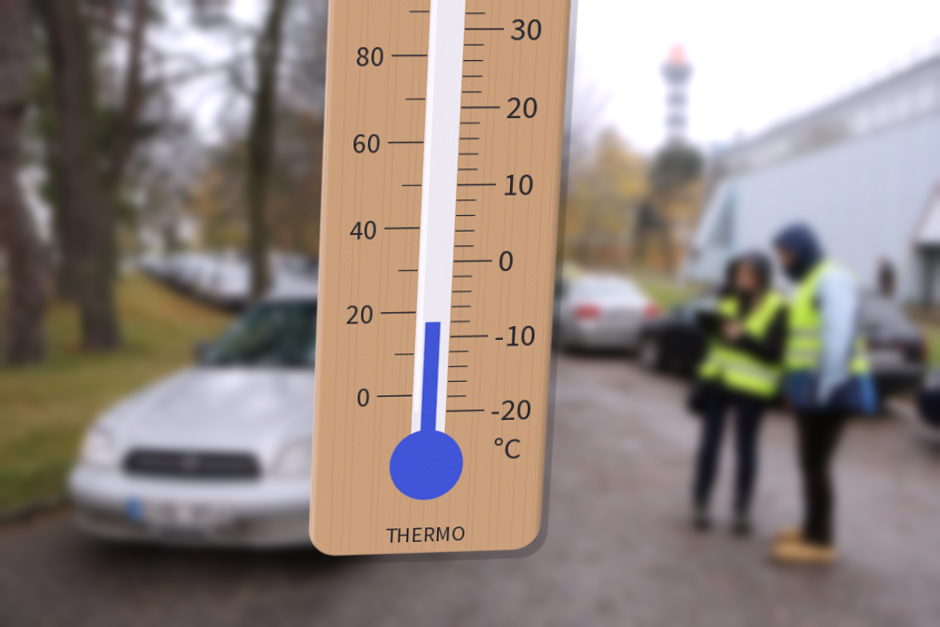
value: -8,°C
